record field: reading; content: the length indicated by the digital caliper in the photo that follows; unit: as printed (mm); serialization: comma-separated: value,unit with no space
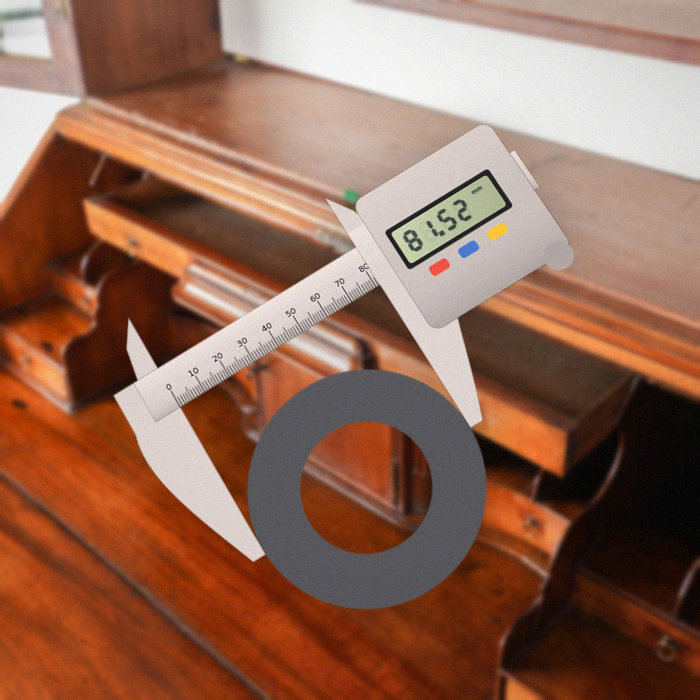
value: 81.52,mm
